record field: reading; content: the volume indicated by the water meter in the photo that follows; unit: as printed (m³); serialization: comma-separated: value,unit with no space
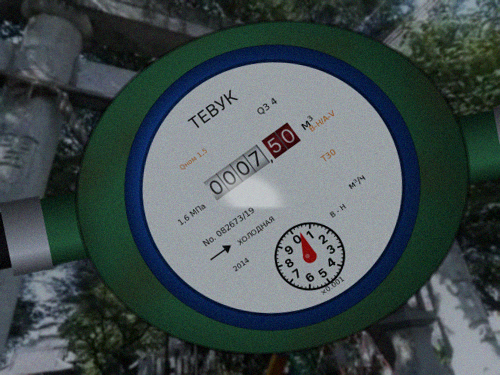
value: 7.500,m³
